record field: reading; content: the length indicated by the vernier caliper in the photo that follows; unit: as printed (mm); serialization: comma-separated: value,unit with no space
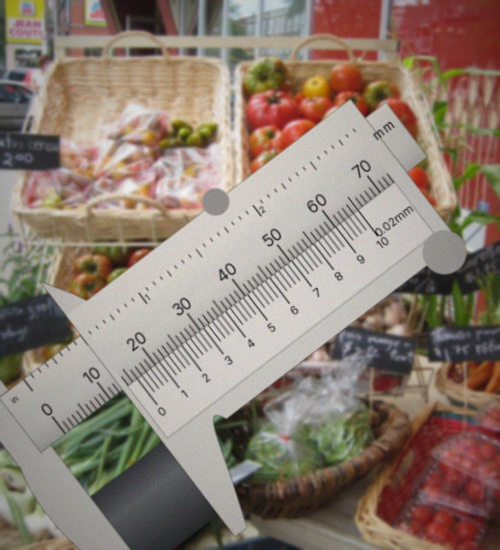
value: 16.0,mm
